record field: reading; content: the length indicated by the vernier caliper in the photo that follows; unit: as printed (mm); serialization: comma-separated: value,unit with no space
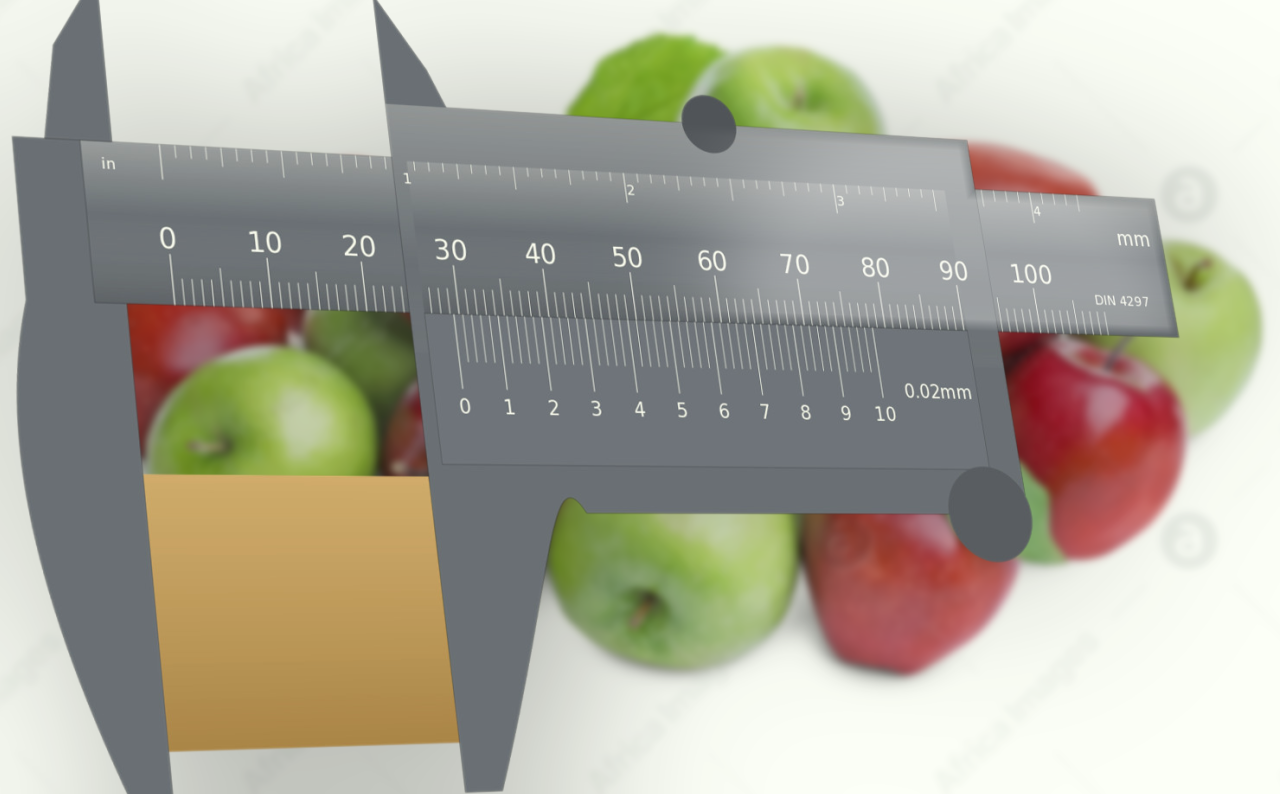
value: 29.4,mm
